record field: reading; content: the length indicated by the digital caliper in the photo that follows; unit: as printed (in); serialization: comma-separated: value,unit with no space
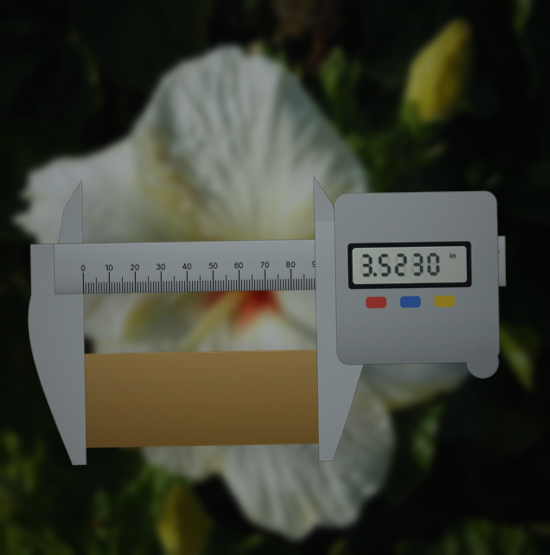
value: 3.5230,in
